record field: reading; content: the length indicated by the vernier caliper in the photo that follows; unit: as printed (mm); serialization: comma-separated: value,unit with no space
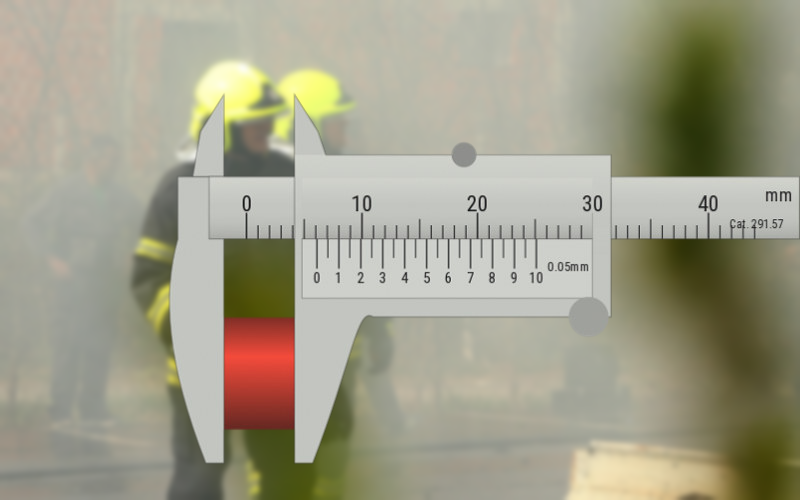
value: 6.1,mm
